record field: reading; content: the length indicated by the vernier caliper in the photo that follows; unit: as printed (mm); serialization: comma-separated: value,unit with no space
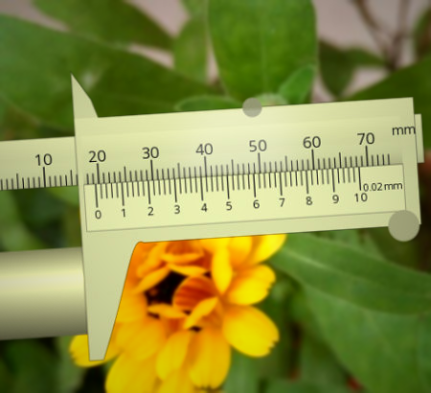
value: 19.4,mm
